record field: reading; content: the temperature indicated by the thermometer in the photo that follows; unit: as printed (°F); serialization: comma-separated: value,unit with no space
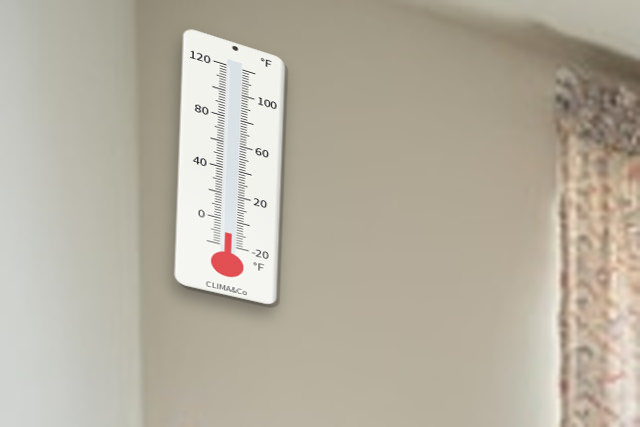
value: -10,°F
